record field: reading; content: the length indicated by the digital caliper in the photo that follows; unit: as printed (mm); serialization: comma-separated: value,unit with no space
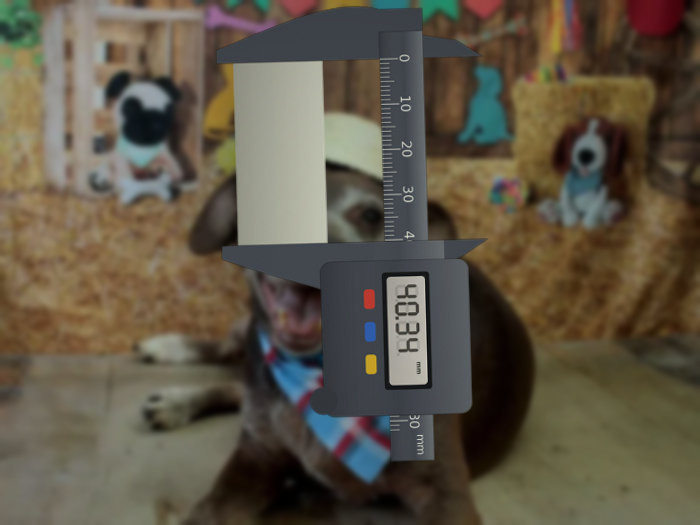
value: 40.34,mm
